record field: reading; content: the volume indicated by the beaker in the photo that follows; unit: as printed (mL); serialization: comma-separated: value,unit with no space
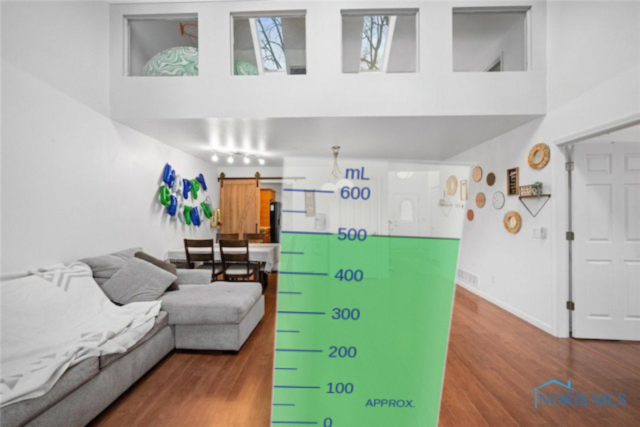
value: 500,mL
